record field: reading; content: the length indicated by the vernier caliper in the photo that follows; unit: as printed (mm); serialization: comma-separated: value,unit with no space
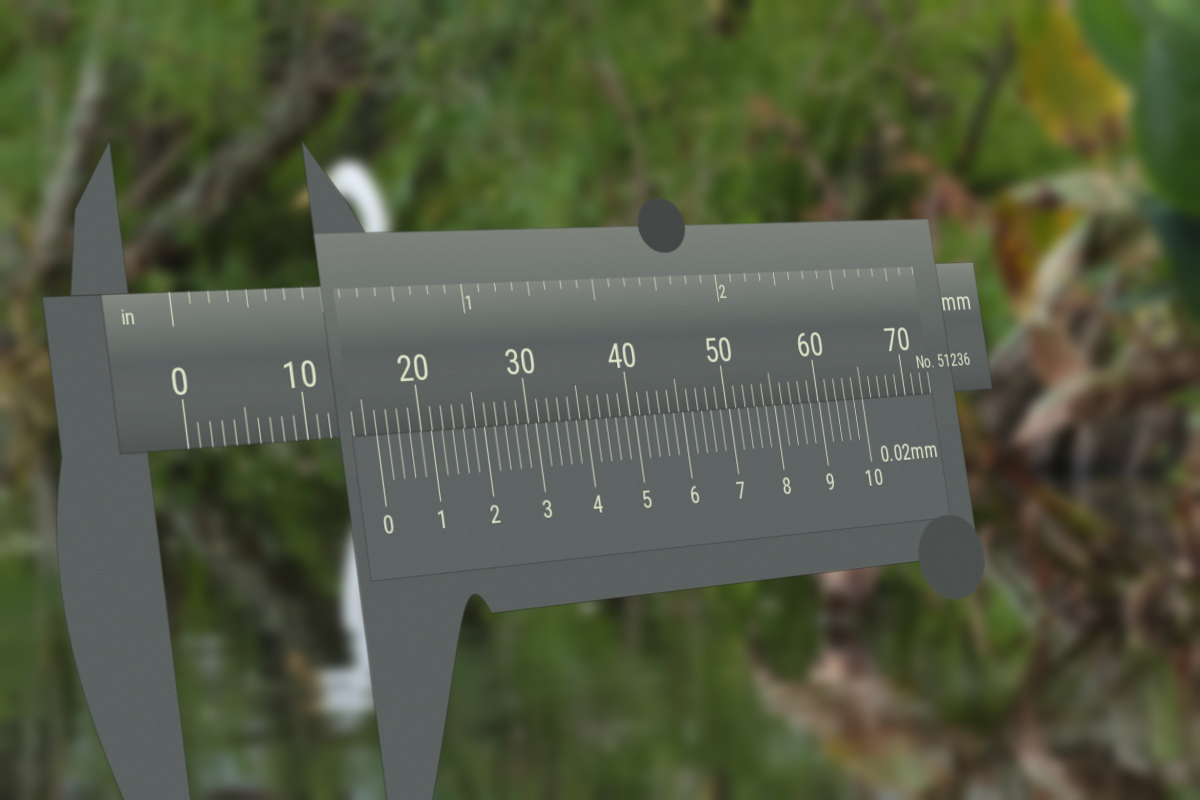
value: 16.0,mm
